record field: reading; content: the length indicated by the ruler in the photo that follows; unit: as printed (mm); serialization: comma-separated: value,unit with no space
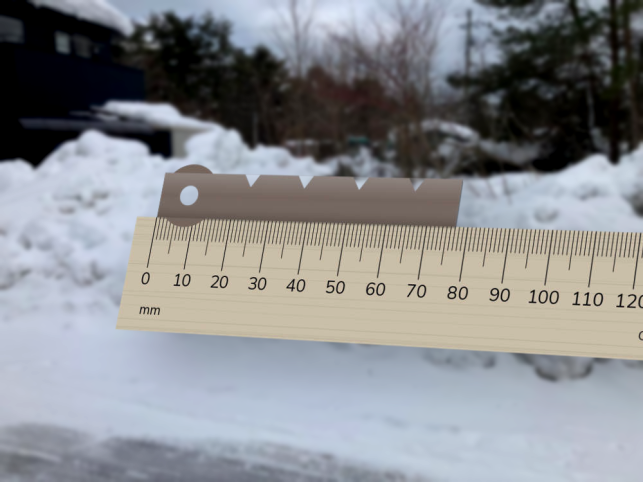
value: 77,mm
